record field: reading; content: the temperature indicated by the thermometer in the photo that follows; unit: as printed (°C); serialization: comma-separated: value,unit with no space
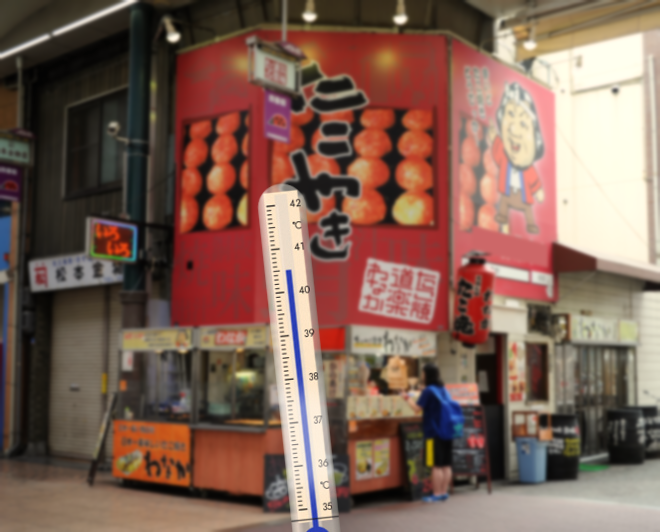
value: 40.5,°C
